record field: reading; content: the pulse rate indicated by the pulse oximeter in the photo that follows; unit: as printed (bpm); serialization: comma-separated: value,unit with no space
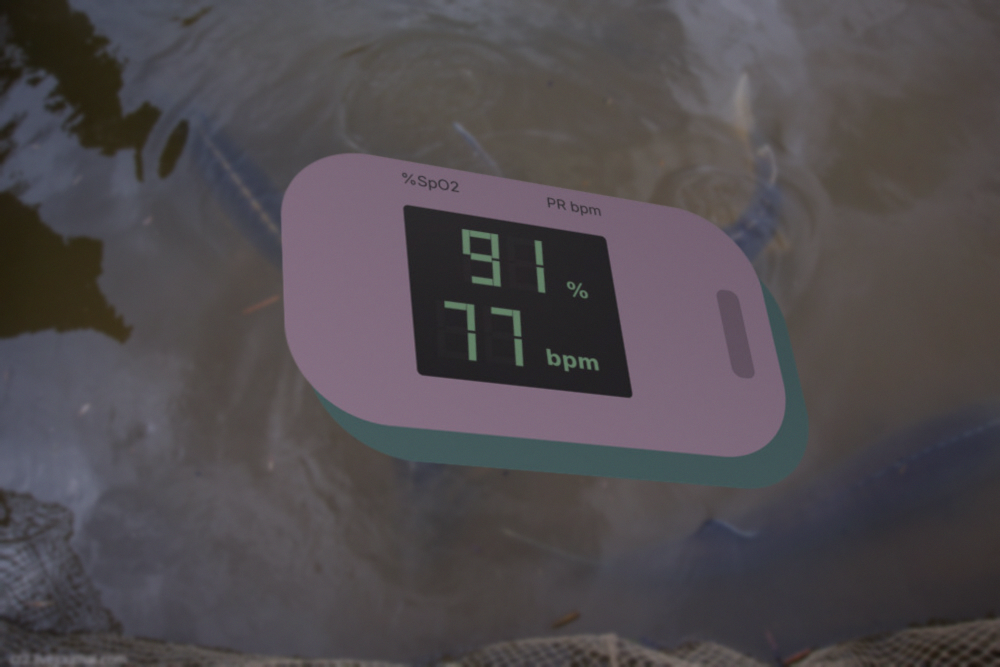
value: 77,bpm
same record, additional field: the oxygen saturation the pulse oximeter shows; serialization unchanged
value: 91,%
